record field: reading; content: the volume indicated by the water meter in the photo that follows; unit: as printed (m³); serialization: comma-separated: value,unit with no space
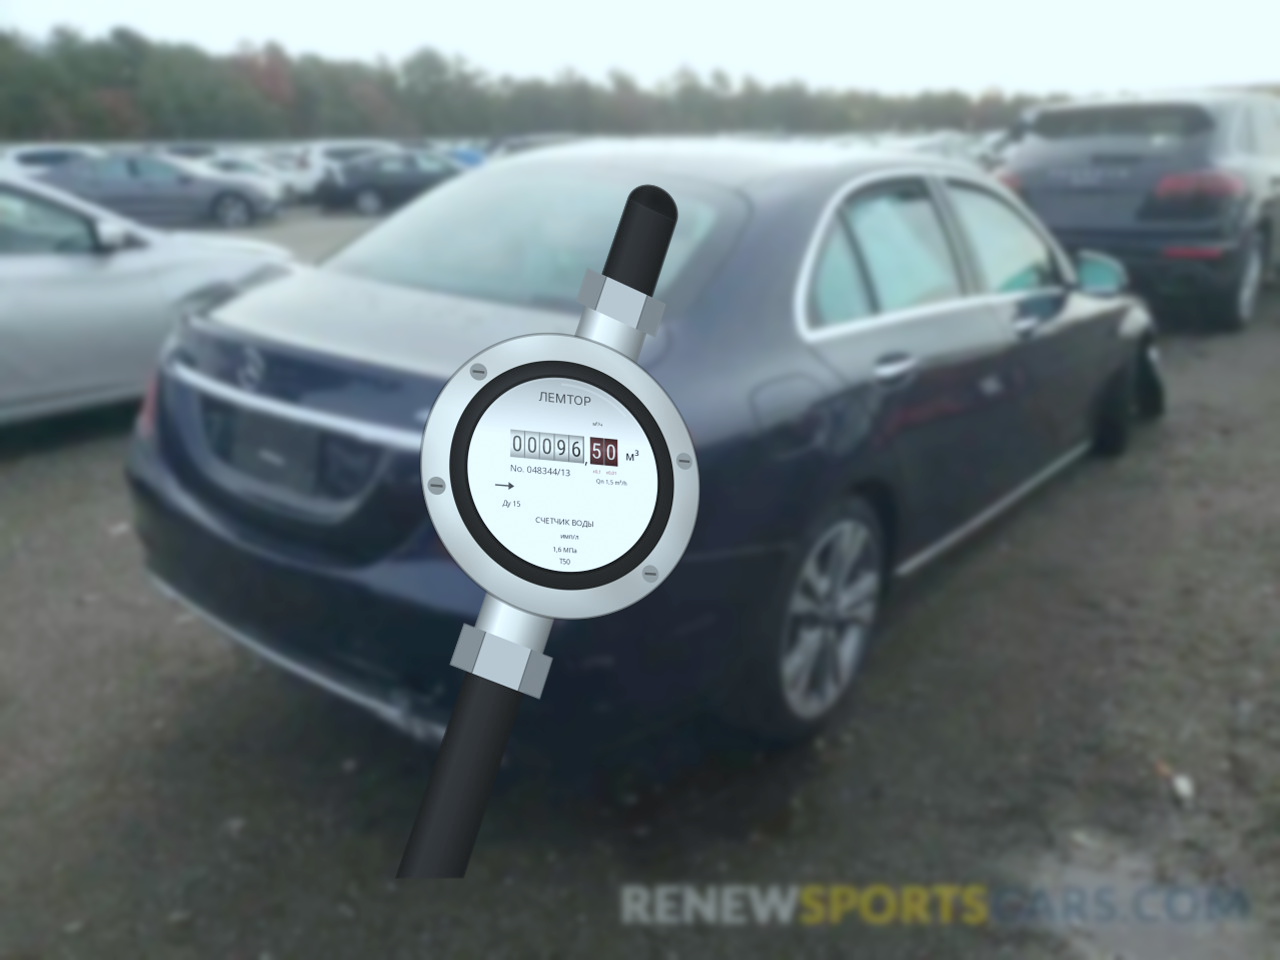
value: 96.50,m³
